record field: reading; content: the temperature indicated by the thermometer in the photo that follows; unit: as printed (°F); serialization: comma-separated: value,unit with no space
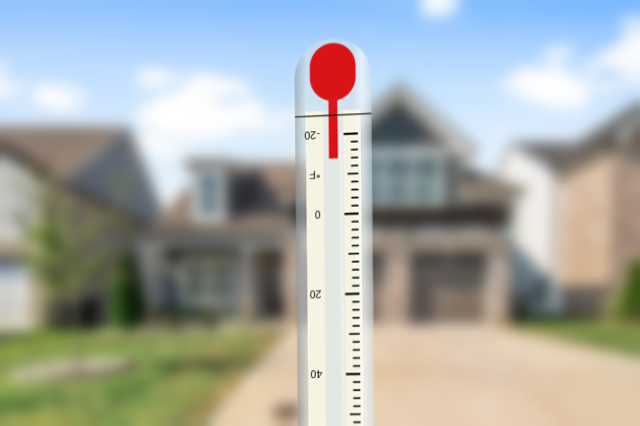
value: -14,°F
